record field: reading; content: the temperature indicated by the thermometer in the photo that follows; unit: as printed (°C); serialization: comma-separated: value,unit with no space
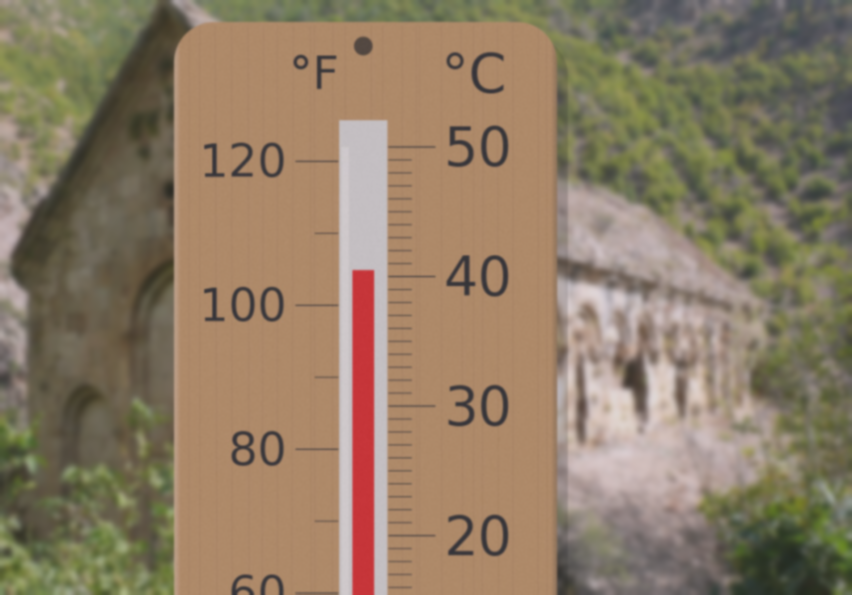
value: 40.5,°C
